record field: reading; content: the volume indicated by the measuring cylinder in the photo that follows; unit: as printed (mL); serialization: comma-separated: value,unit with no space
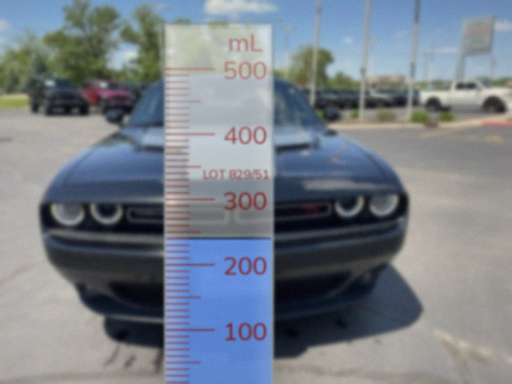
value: 240,mL
